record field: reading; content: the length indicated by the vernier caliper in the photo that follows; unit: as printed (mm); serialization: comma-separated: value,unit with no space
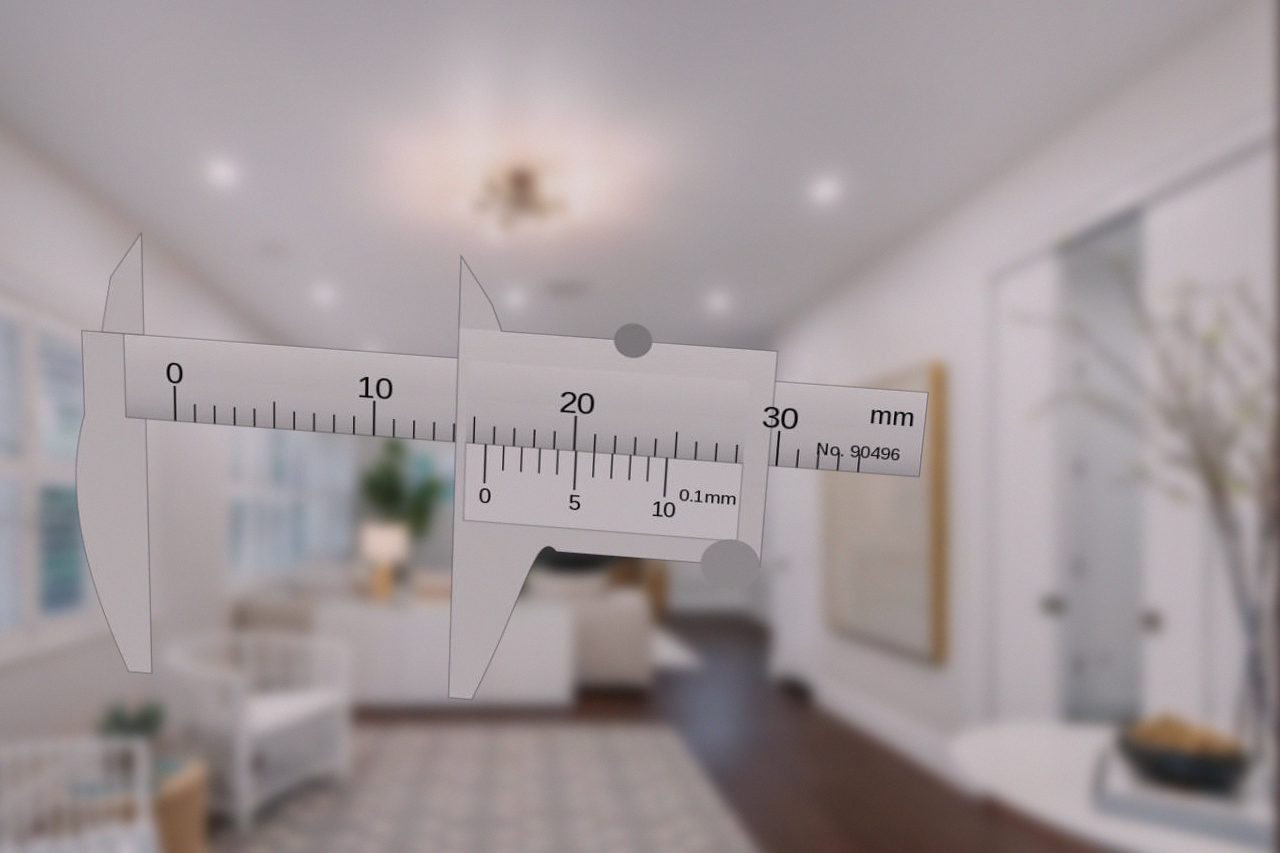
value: 15.6,mm
